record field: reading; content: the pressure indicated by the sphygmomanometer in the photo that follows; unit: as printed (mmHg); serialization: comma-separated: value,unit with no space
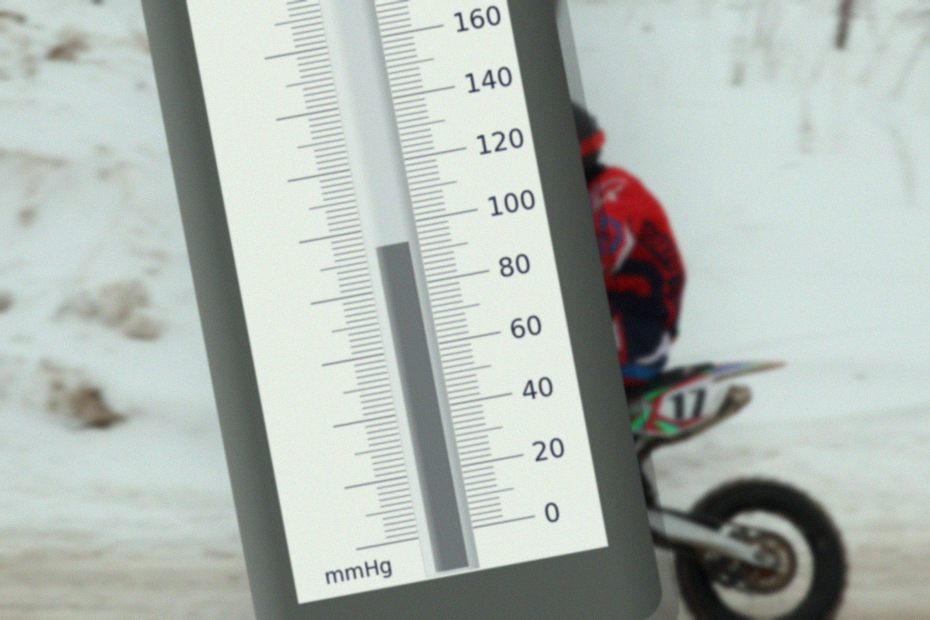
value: 94,mmHg
